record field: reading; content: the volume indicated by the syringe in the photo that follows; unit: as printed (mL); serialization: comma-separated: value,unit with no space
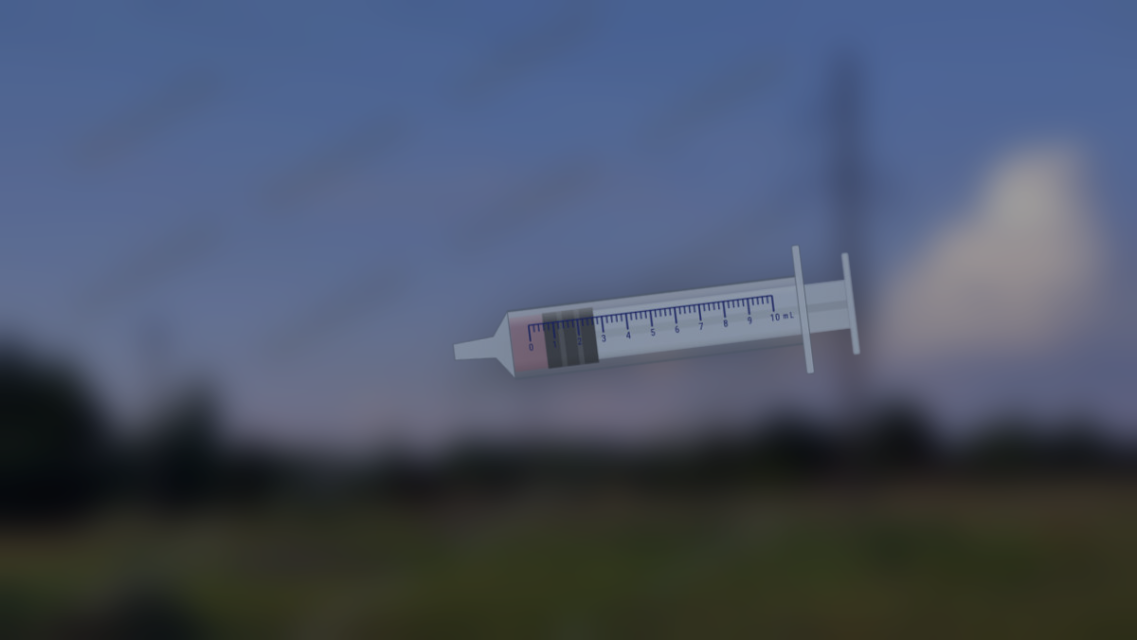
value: 0.6,mL
